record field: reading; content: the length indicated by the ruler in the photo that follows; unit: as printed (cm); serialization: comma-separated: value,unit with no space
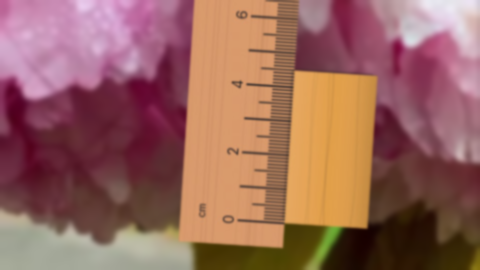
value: 4.5,cm
